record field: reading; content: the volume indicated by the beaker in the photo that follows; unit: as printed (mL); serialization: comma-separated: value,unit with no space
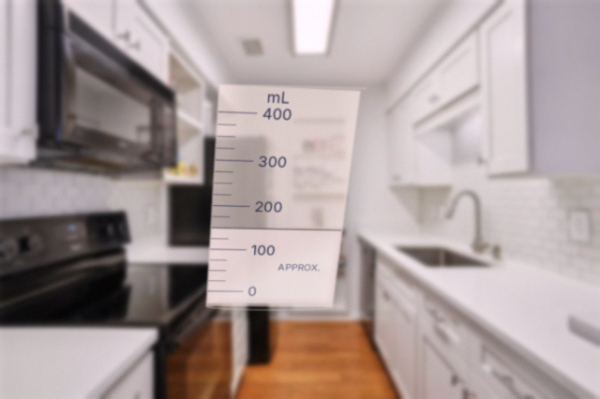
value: 150,mL
